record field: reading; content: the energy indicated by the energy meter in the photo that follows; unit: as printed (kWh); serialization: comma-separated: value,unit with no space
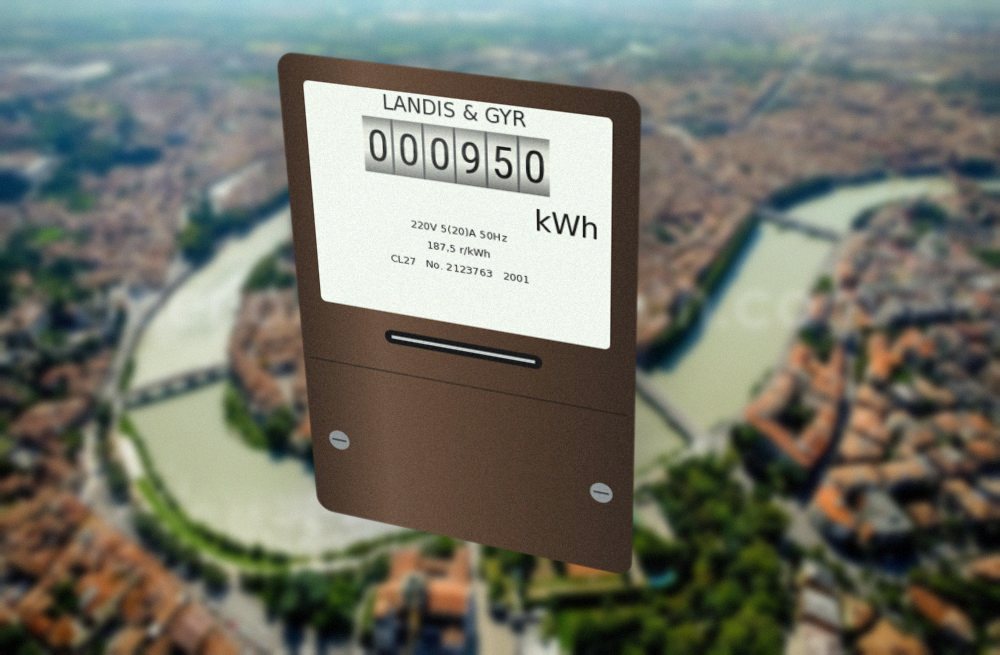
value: 950,kWh
